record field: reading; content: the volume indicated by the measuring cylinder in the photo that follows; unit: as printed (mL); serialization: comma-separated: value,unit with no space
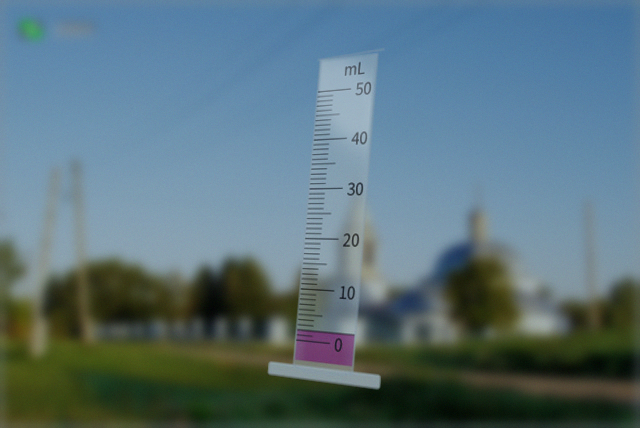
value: 2,mL
